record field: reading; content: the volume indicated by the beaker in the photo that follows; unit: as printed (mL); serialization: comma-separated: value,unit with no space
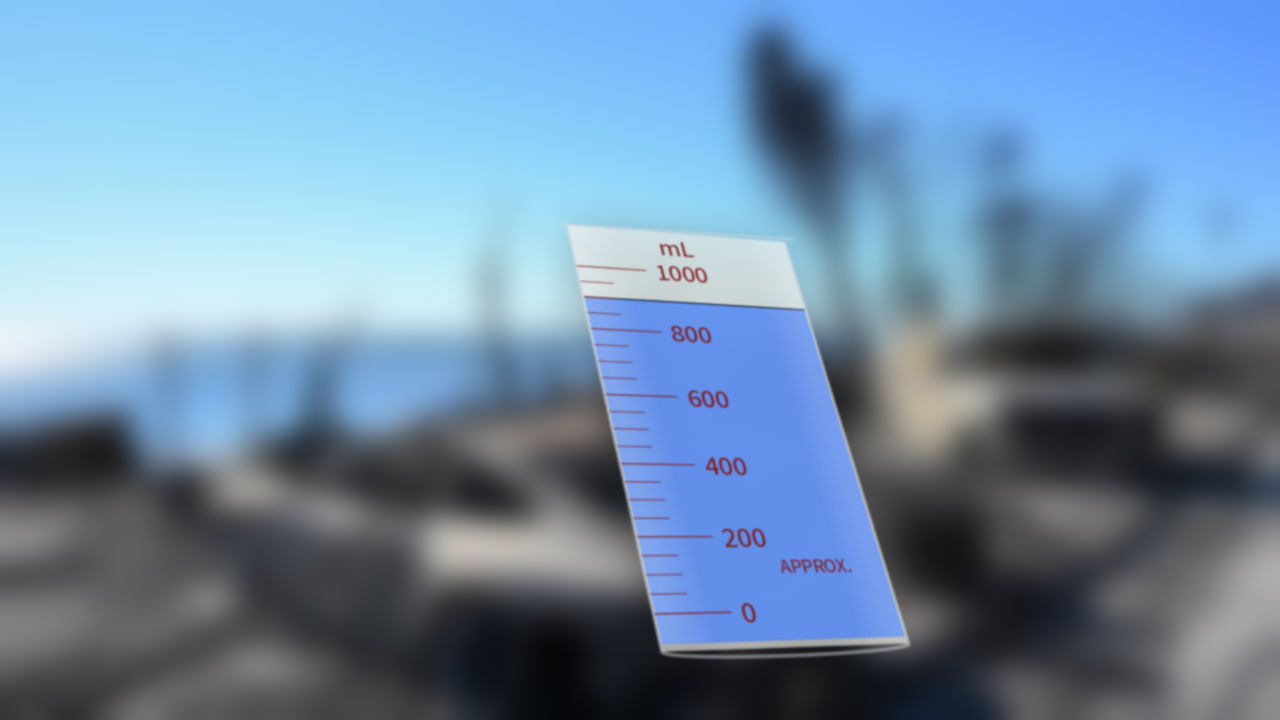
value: 900,mL
